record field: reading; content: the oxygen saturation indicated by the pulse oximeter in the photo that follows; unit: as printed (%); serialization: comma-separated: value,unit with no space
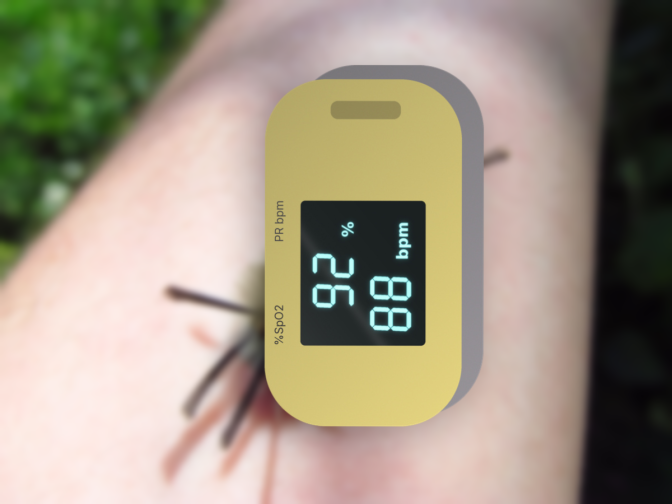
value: 92,%
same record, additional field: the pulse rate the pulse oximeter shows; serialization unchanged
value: 88,bpm
